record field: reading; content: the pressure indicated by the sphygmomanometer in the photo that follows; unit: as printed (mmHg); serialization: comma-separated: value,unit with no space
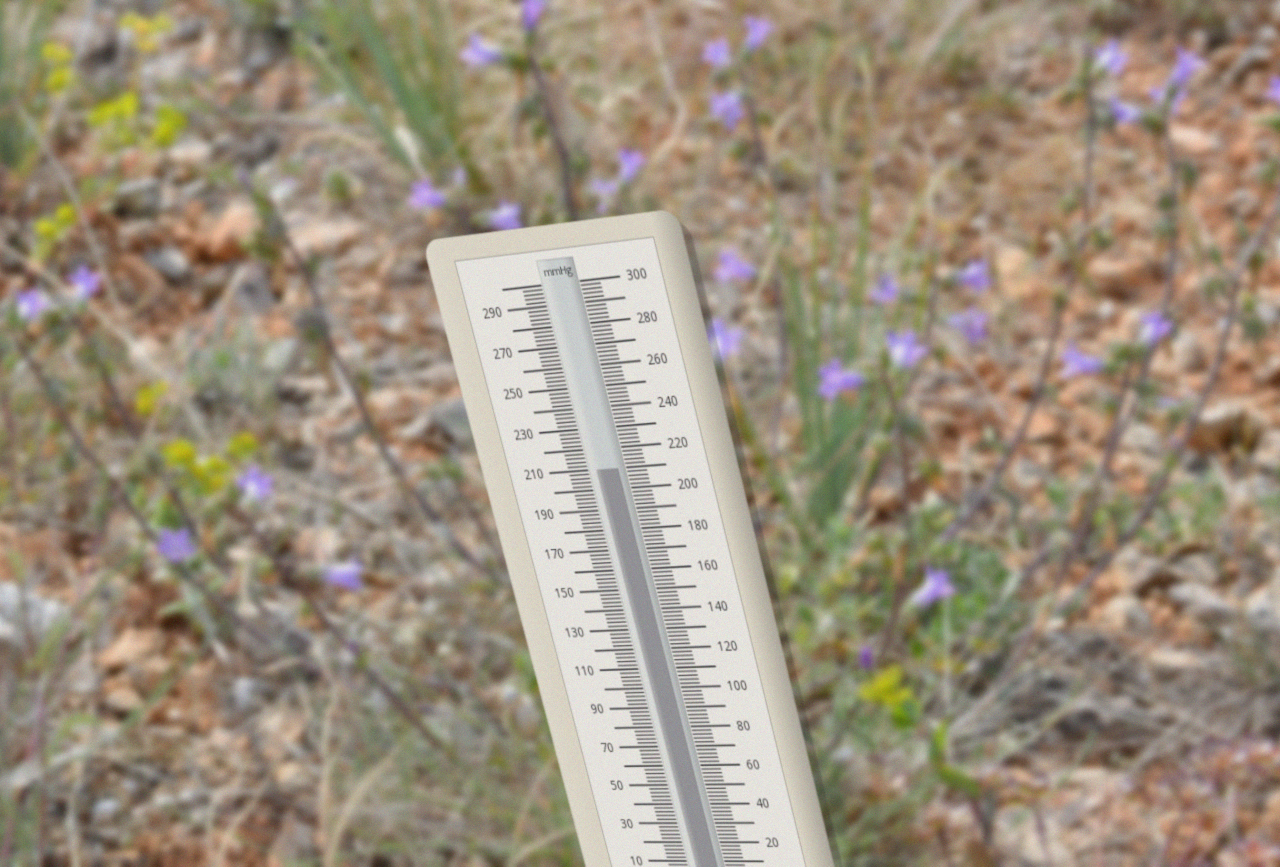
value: 210,mmHg
